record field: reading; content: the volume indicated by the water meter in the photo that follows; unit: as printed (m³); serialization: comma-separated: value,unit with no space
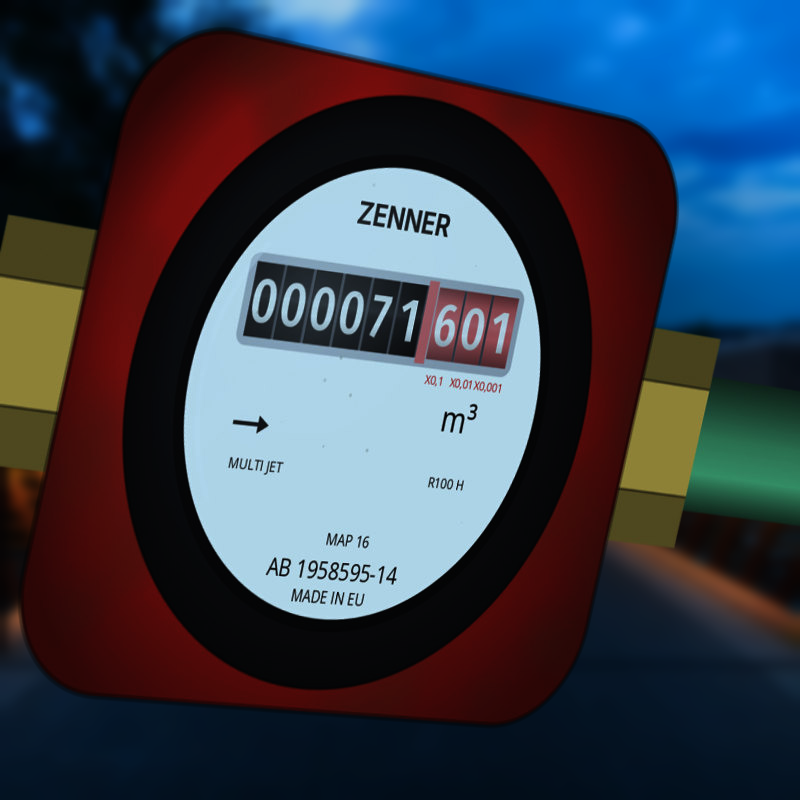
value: 71.601,m³
